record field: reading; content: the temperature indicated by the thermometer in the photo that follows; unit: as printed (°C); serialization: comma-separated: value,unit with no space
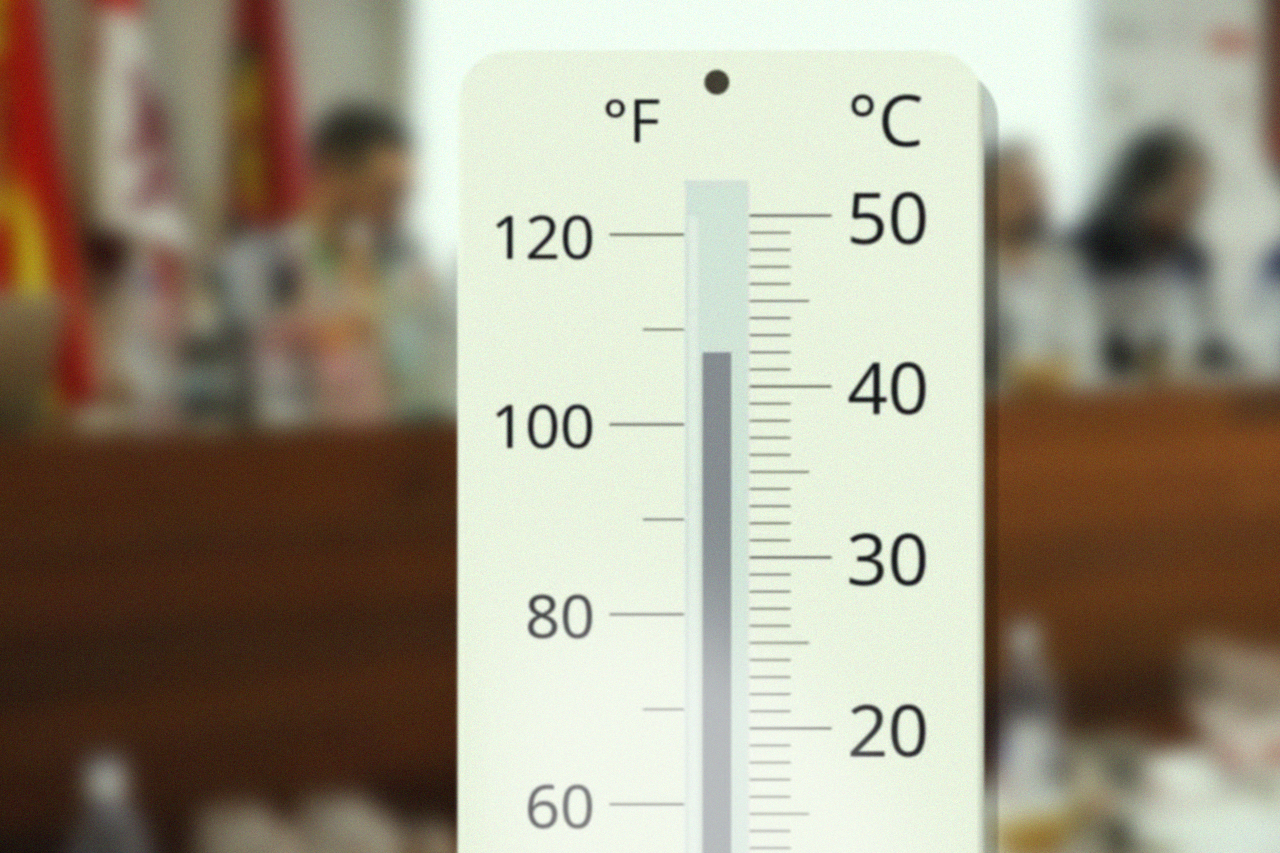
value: 42,°C
